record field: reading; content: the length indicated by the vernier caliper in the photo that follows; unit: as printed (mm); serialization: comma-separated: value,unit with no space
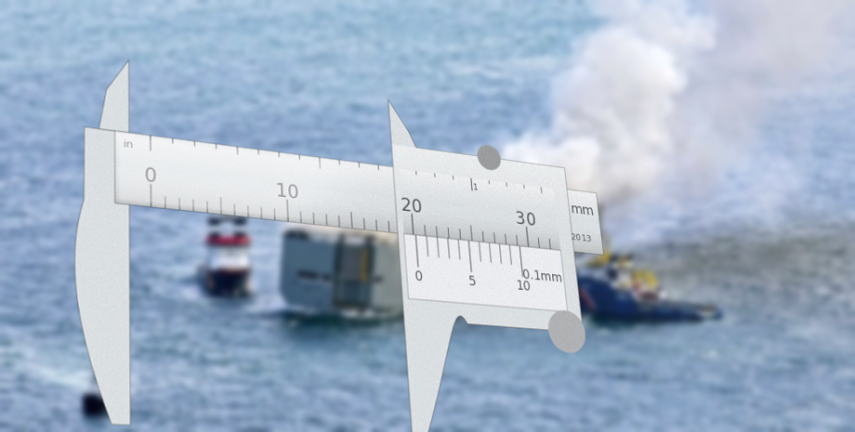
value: 20.2,mm
